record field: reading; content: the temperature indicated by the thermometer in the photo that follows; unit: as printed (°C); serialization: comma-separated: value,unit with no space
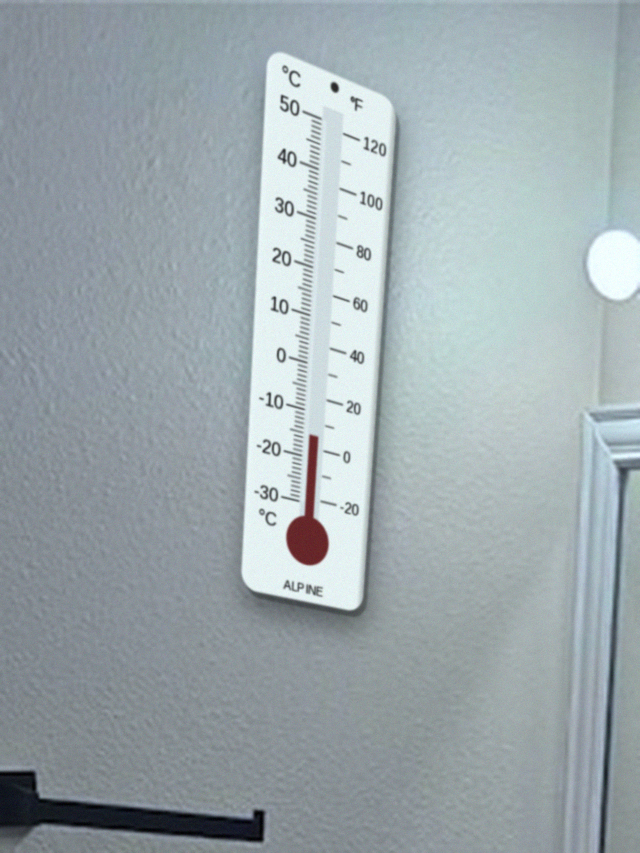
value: -15,°C
